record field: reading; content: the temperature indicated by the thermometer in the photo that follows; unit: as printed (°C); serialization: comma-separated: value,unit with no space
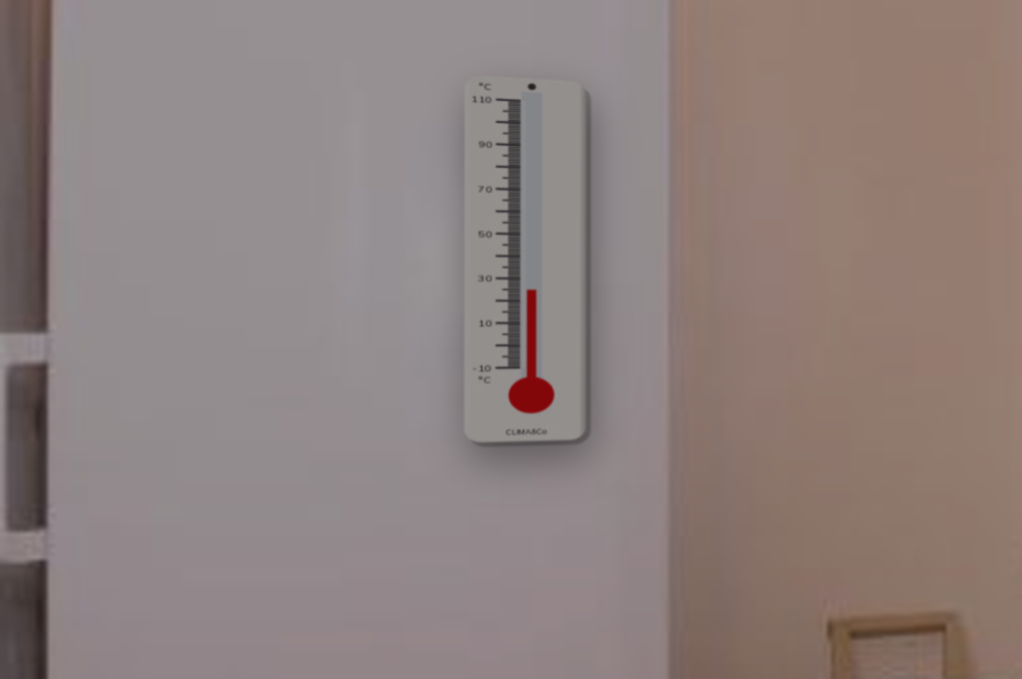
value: 25,°C
